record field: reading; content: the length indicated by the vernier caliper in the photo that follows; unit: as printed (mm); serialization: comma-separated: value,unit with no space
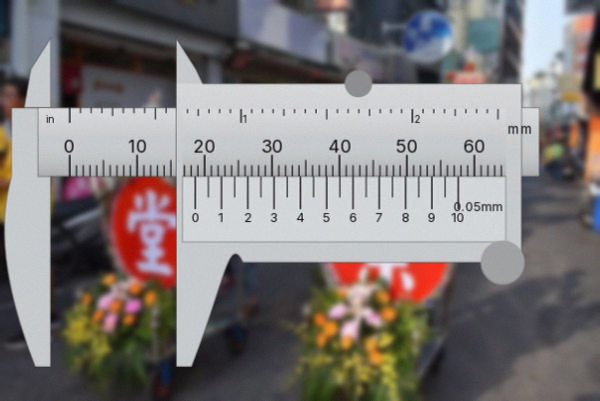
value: 18.6,mm
